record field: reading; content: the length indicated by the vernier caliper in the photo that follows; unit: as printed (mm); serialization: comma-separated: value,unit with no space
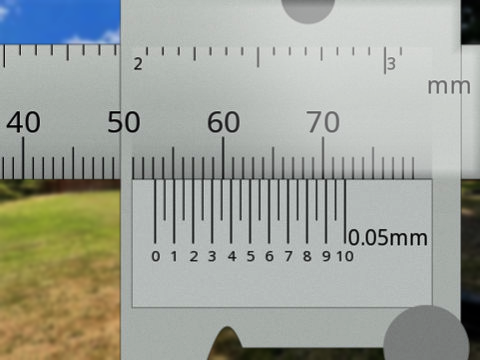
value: 53.2,mm
